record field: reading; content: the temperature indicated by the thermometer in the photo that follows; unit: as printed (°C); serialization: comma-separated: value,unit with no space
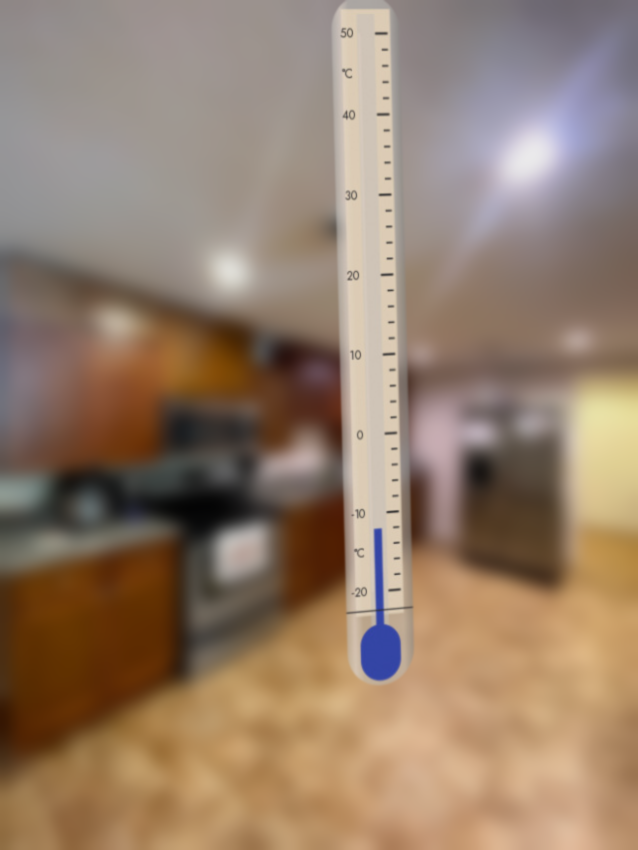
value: -12,°C
